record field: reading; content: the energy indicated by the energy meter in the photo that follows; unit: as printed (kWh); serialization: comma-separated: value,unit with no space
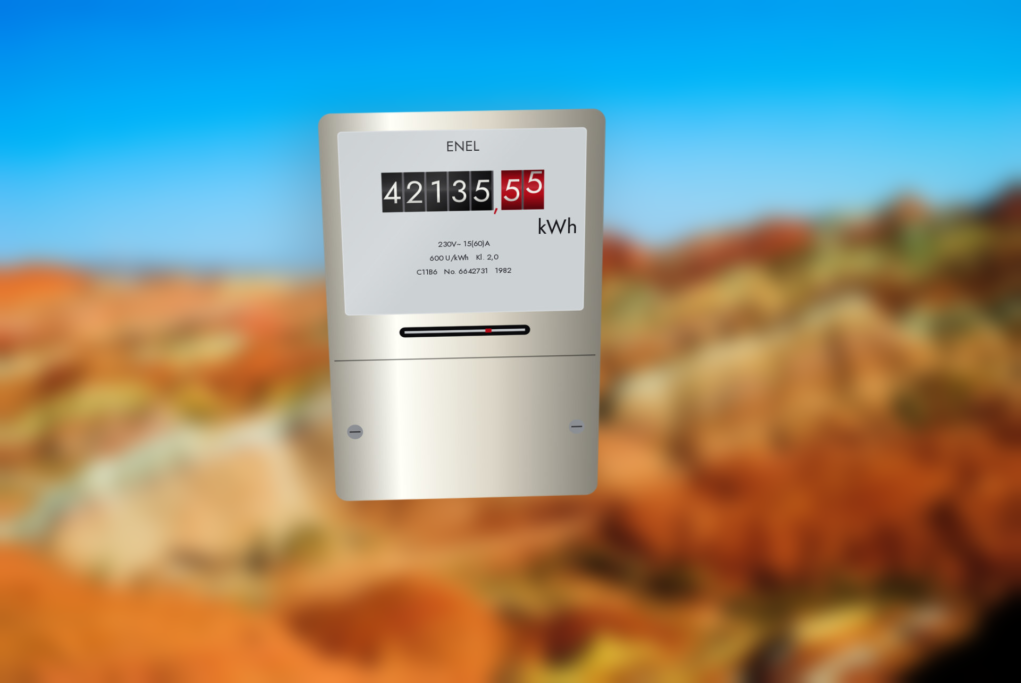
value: 42135.55,kWh
